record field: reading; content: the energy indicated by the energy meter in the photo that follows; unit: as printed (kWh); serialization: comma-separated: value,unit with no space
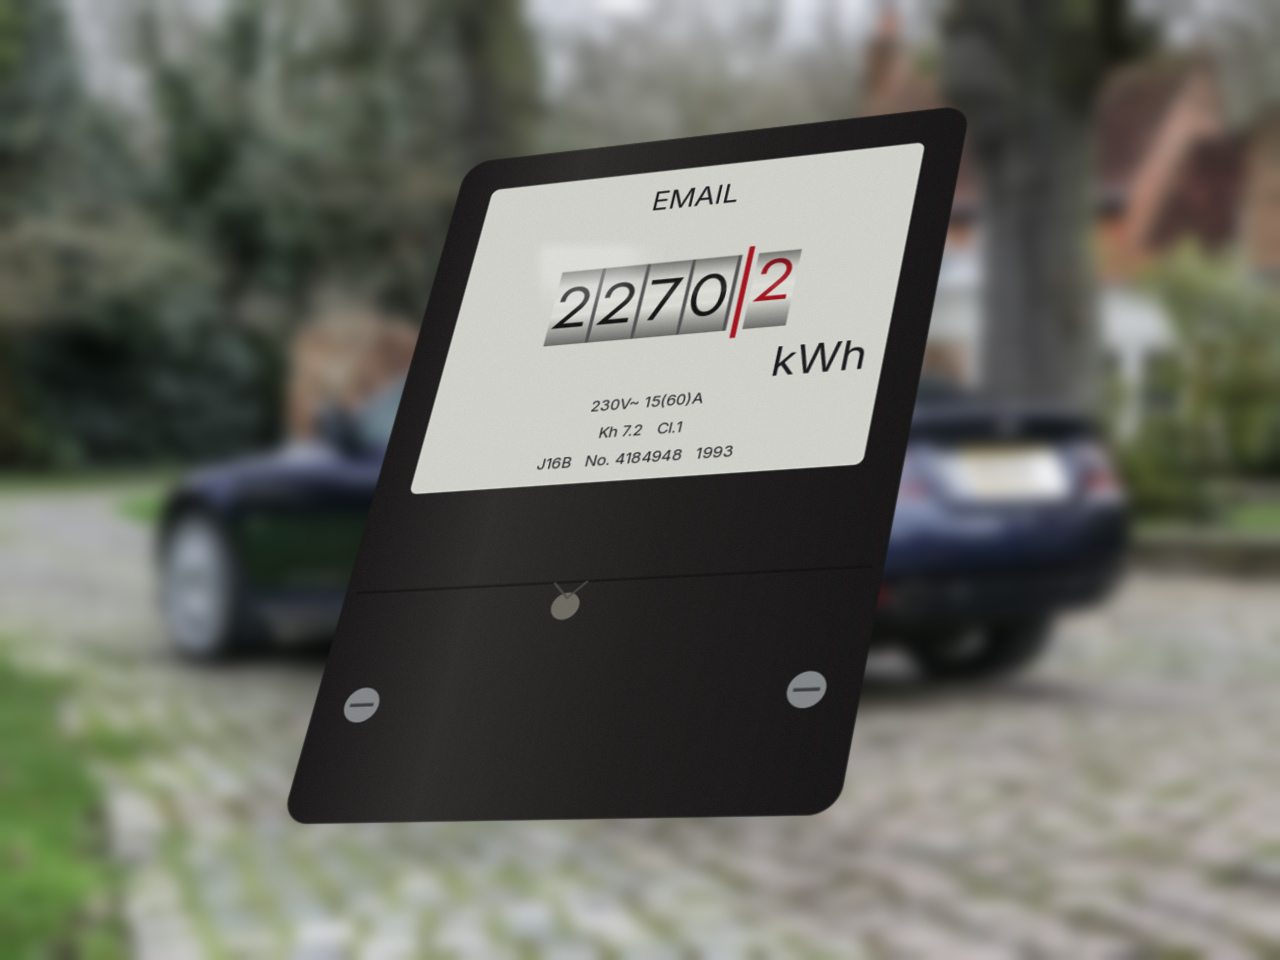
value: 2270.2,kWh
